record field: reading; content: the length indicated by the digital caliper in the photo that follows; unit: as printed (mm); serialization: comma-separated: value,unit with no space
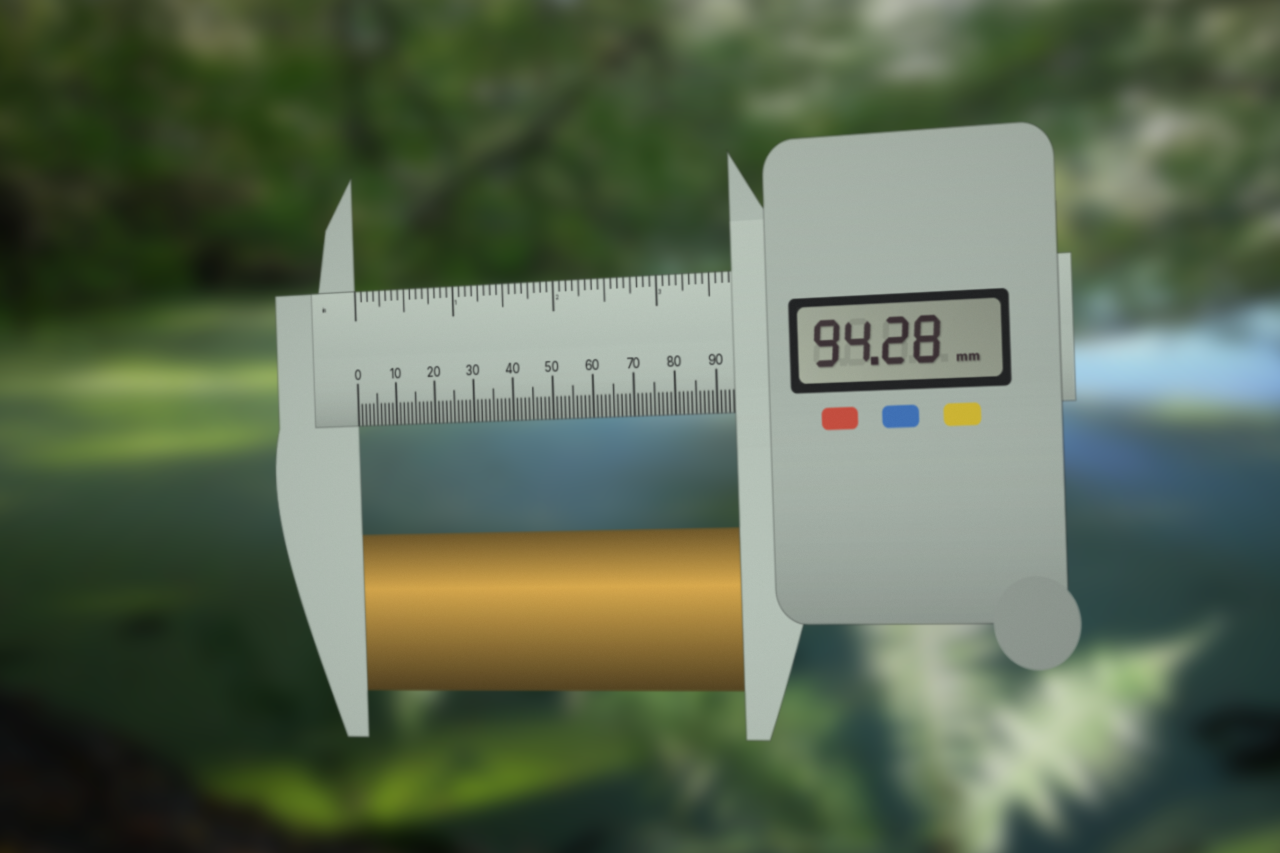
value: 94.28,mm
